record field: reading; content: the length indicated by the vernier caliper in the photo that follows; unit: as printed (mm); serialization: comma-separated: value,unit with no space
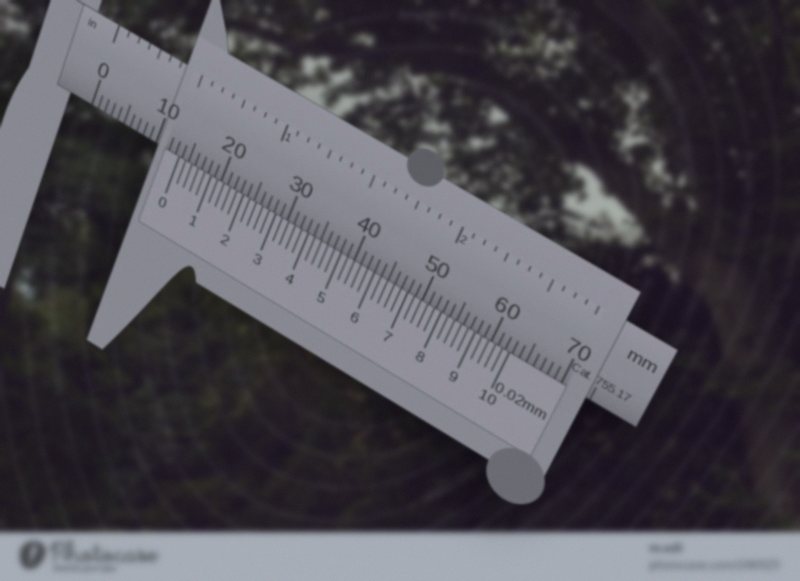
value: 13.6,mm
